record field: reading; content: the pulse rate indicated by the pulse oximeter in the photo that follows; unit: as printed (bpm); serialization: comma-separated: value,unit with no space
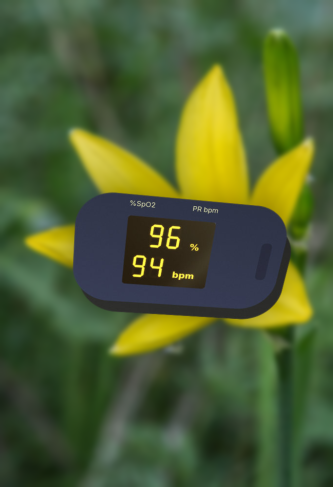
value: 94,bpm
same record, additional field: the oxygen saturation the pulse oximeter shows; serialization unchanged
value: 96,%
